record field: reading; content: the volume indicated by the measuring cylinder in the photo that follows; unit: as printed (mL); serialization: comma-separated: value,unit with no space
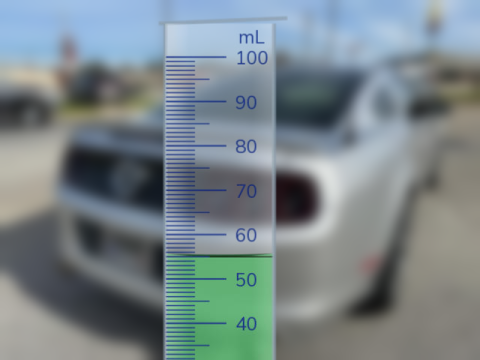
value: 55,mL
